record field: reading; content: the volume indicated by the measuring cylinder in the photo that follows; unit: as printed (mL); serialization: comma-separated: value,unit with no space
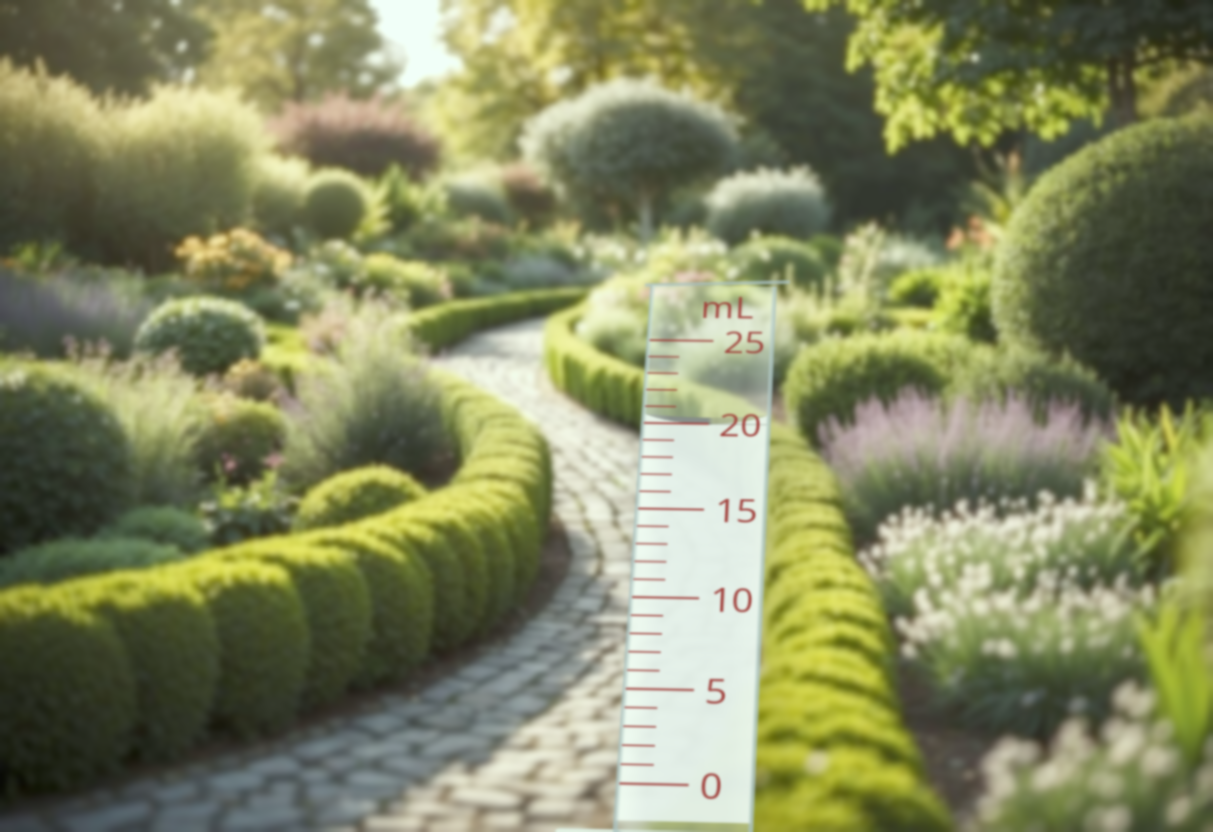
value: 20,mL
